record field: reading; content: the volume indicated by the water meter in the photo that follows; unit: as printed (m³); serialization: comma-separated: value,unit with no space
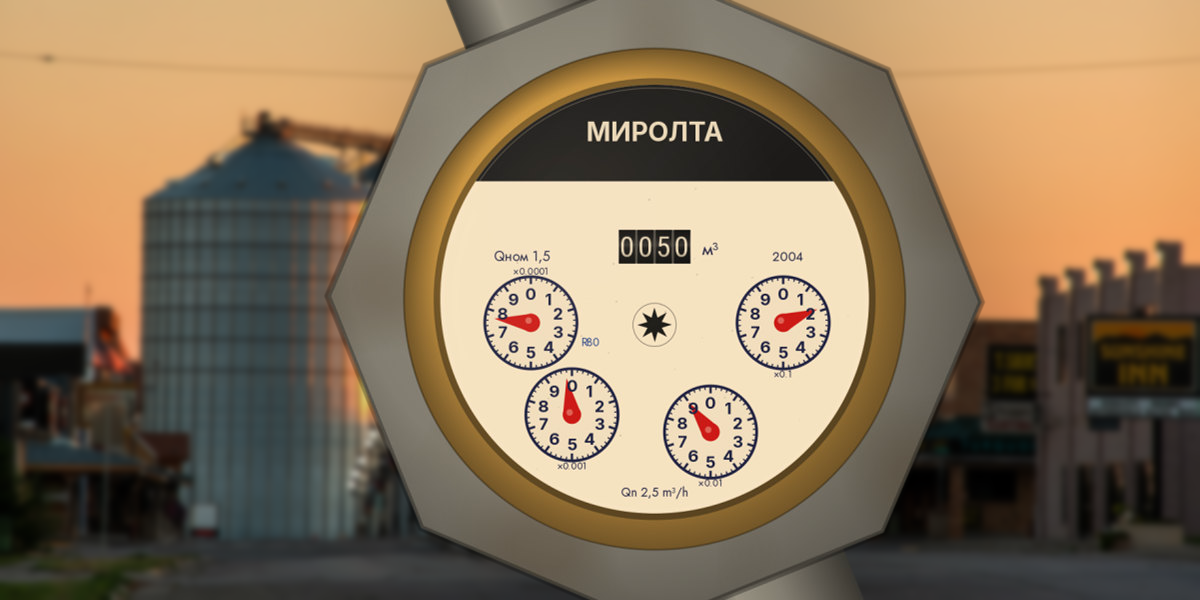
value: 50.1897,m³
